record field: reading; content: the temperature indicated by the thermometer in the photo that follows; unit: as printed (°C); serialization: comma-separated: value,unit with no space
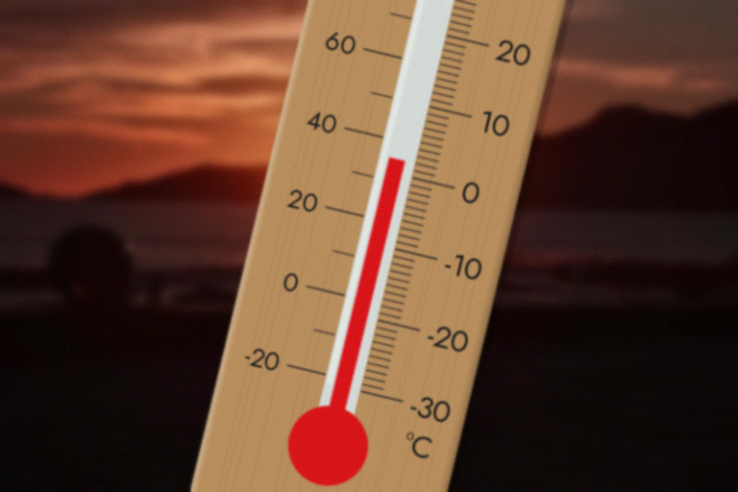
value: 2,°C
